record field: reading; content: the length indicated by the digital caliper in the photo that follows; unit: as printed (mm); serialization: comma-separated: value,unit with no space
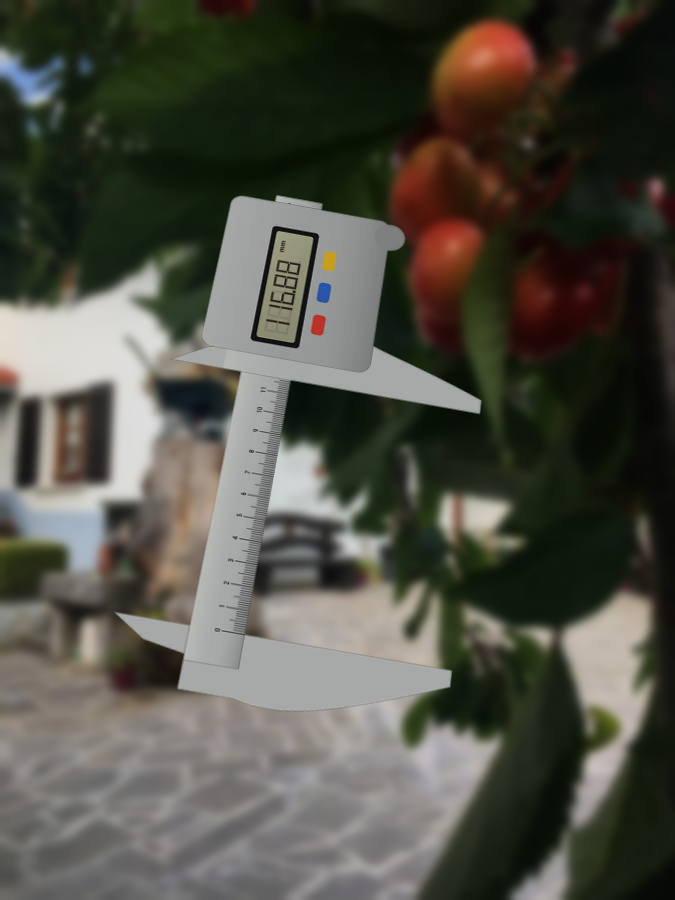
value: 116.88,mm
